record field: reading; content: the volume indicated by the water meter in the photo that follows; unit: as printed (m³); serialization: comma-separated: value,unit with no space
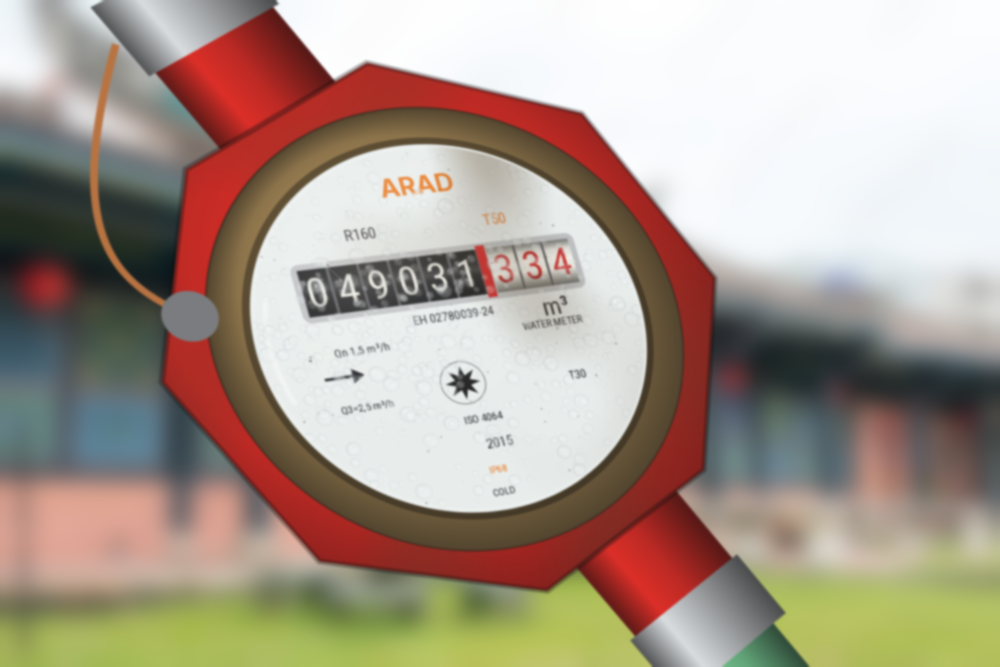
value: 49031.334,m³
